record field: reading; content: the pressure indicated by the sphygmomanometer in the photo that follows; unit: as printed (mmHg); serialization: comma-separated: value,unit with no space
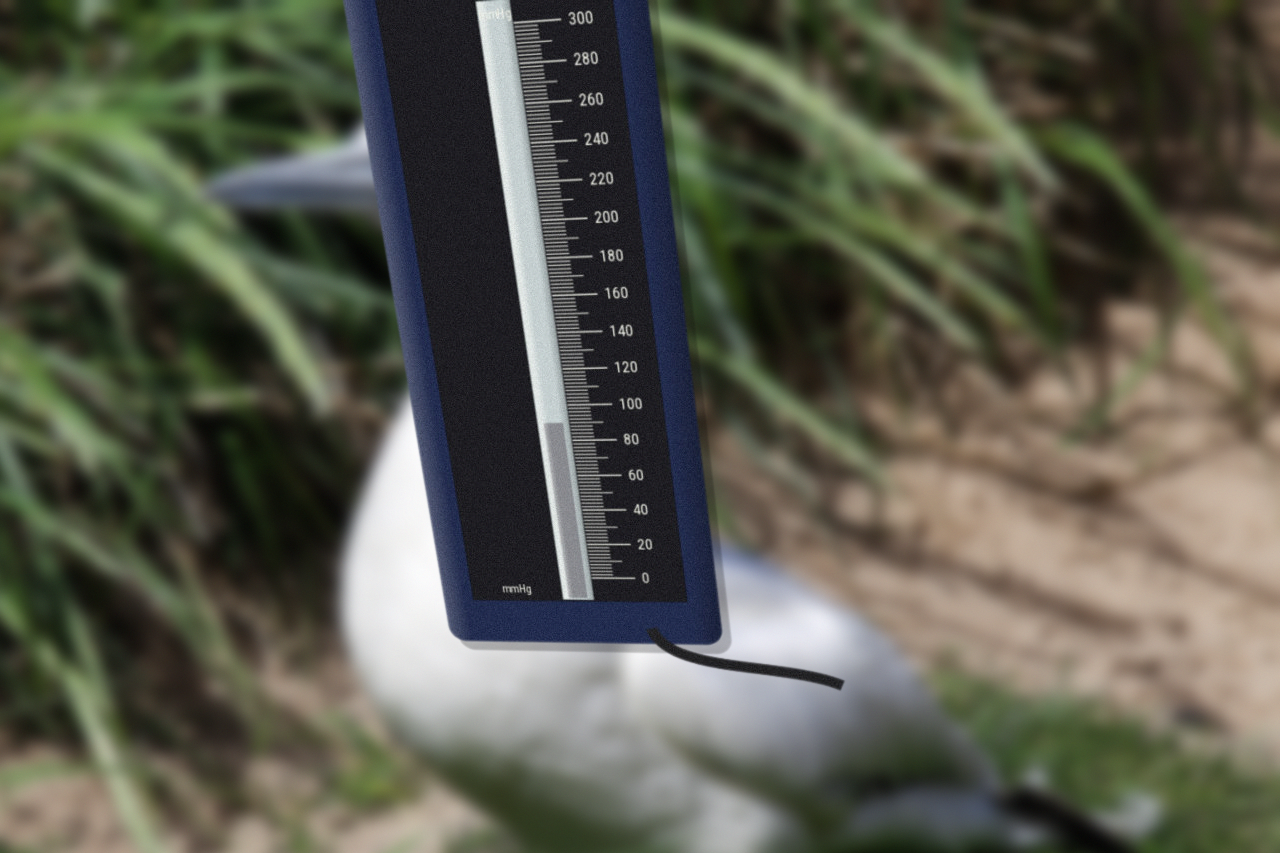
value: 90,mmHg
